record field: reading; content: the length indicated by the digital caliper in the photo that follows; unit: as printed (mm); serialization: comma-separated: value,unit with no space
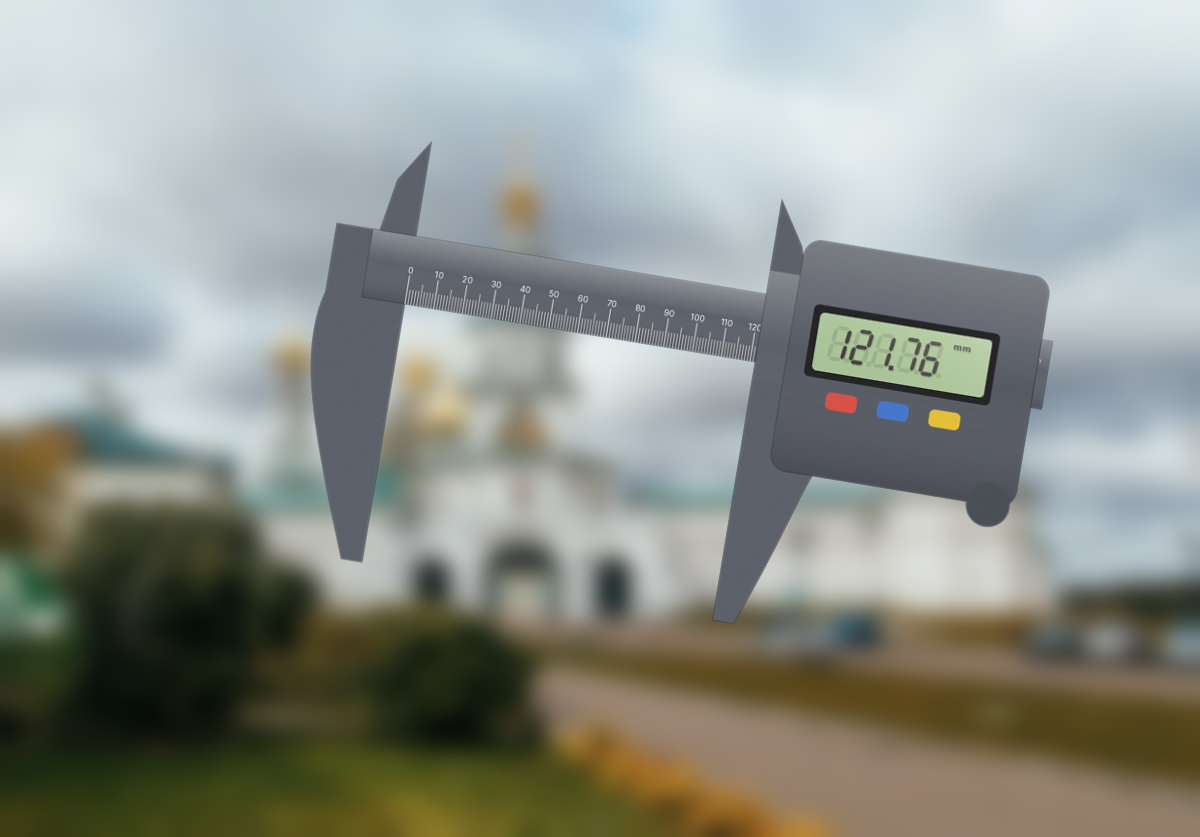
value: 121.76,mm
